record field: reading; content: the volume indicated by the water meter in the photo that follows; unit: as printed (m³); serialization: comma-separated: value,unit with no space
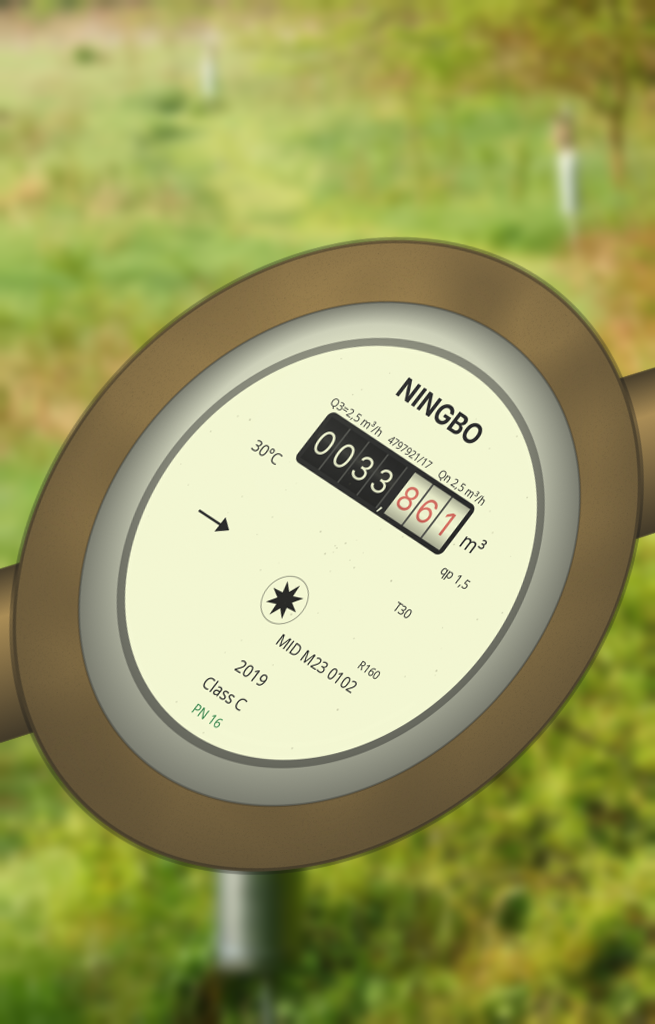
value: 33.861,m³
